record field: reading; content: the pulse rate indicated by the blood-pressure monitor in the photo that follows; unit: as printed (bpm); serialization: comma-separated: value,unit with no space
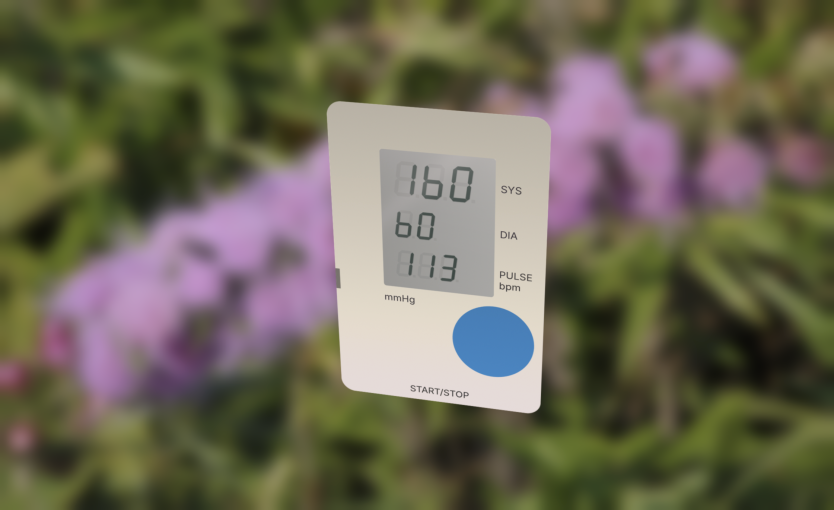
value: 113,bpm
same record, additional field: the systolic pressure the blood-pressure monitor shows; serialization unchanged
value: 160,mmHg
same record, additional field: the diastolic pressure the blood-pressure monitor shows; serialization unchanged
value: 60,mmHg
